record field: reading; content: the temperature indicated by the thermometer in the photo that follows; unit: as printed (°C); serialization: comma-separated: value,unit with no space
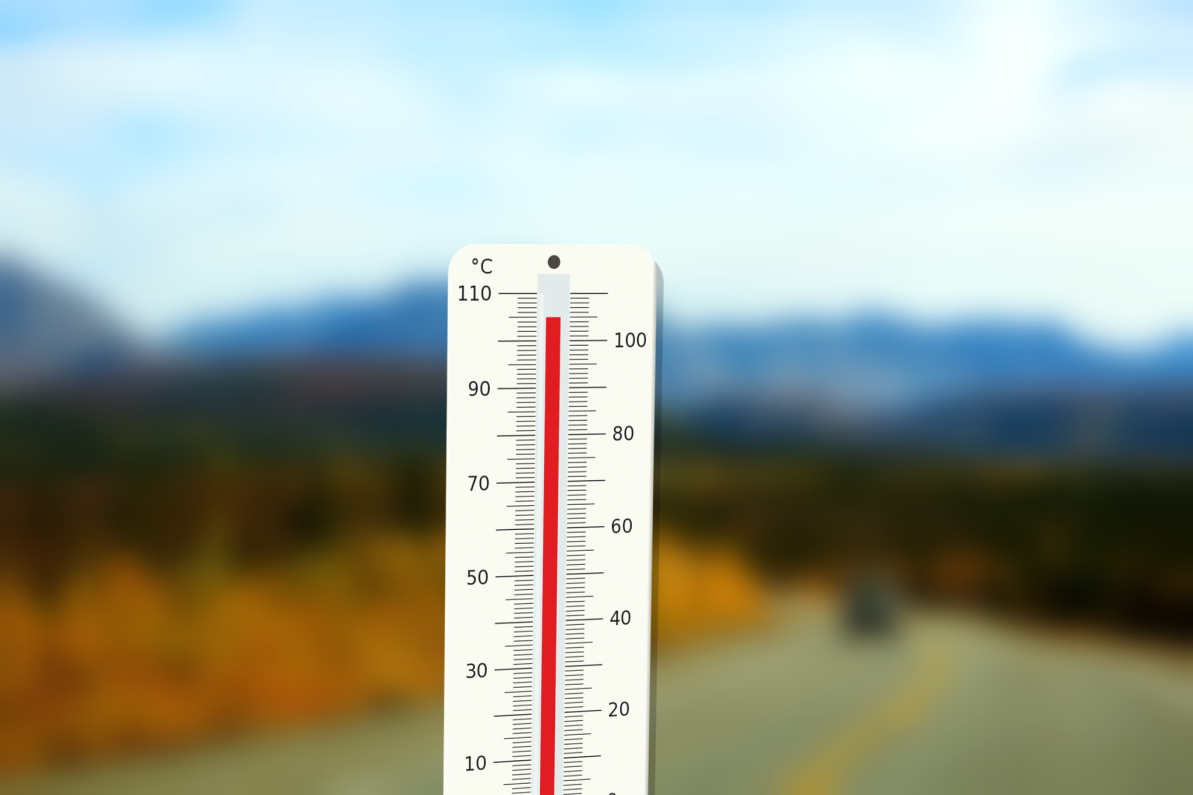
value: 105,°C
